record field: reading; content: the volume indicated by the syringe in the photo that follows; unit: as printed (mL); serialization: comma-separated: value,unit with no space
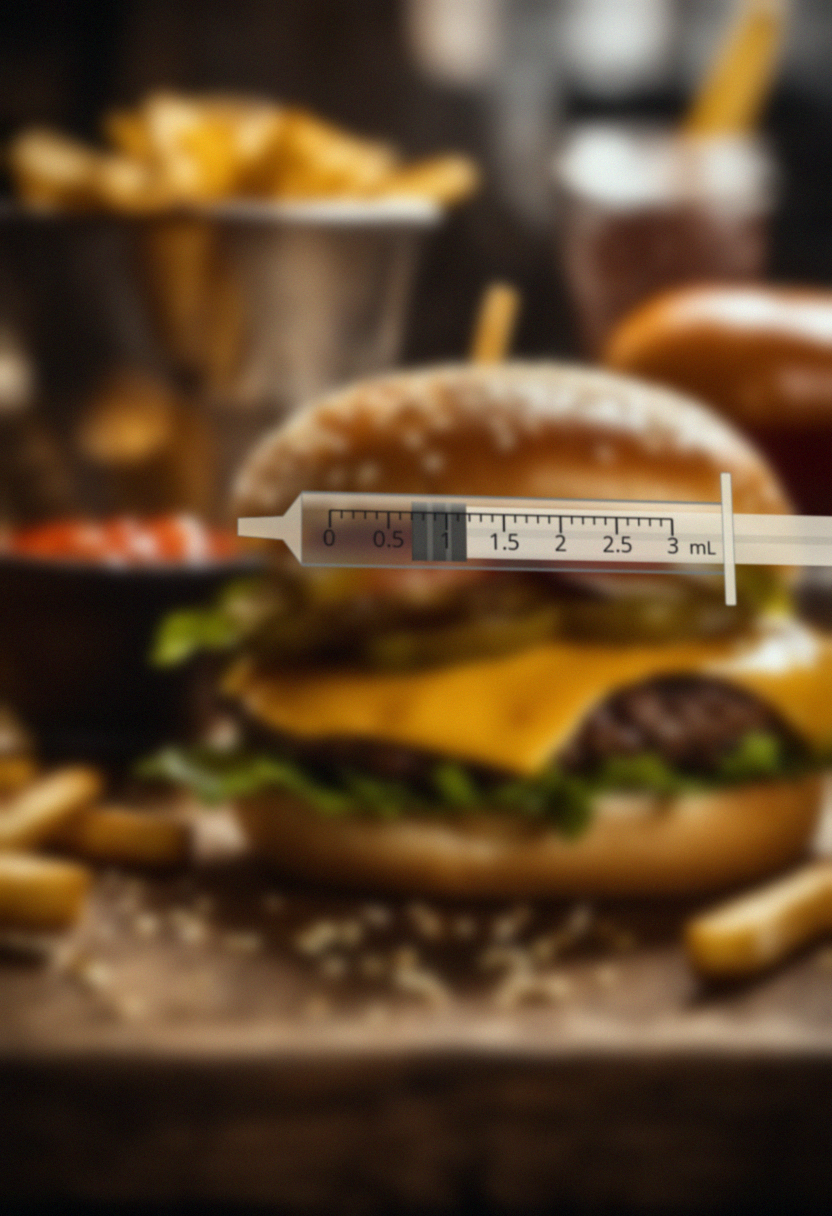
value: 0.7,mL
